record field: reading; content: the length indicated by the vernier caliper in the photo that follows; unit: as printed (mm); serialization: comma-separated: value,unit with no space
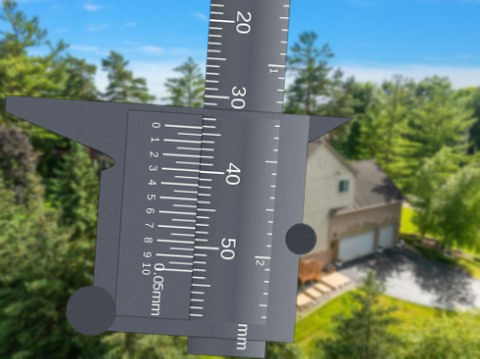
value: 34.2,mm
